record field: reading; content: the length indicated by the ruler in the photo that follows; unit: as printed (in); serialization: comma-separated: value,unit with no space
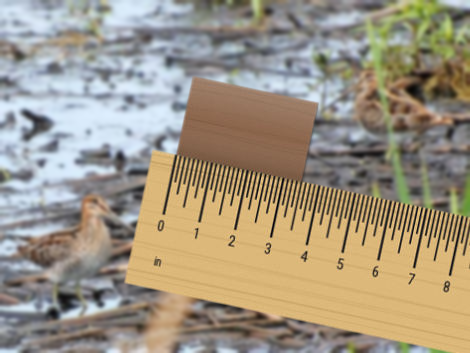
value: 3.5,in
